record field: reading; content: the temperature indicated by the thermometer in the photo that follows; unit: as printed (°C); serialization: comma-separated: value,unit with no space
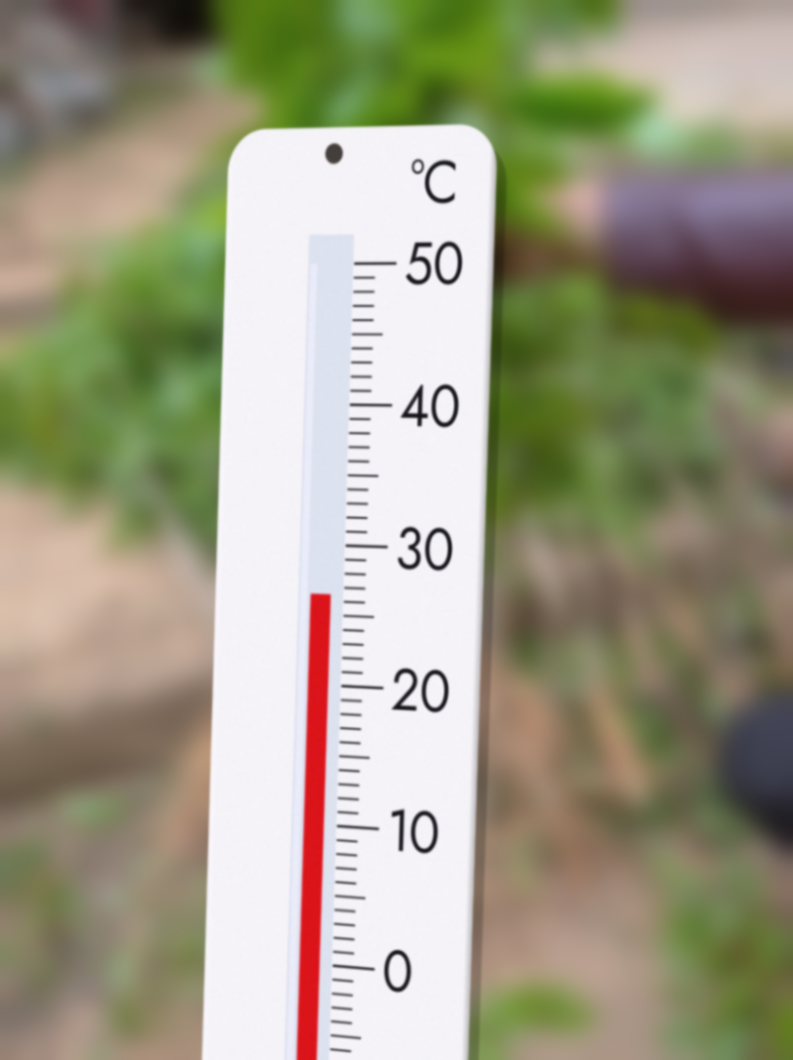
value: 26.5,°C
